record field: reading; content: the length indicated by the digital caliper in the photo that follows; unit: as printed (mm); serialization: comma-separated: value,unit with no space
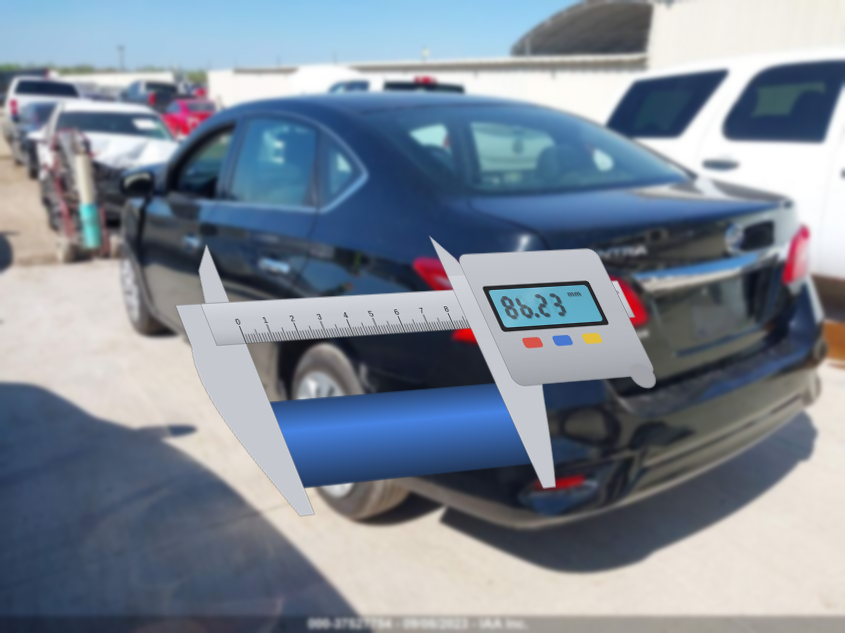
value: 86.23,mm
